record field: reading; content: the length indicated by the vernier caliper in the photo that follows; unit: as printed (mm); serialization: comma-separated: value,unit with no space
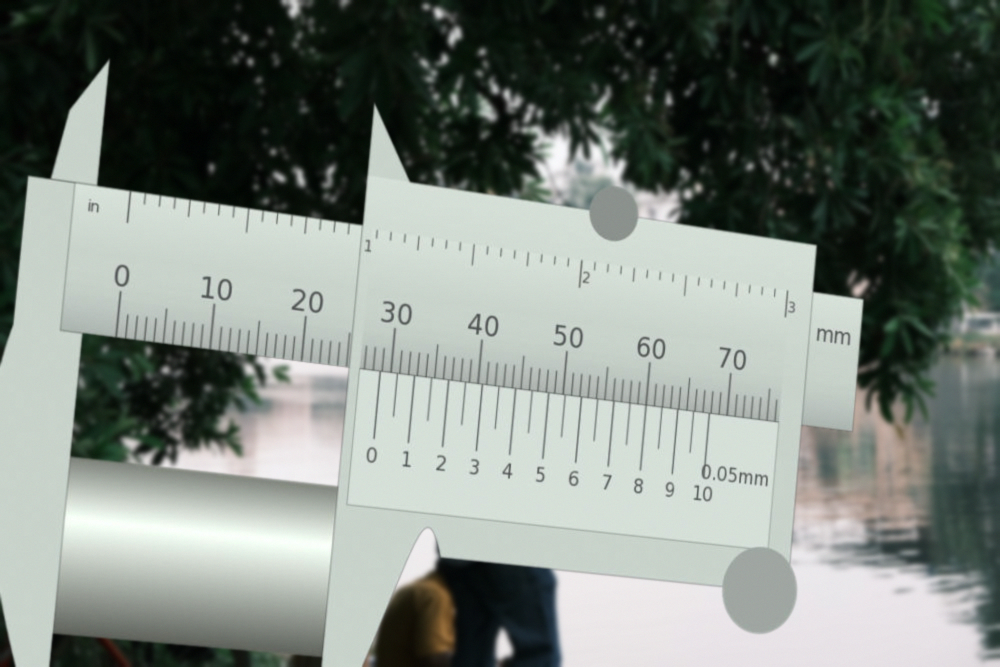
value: 28.8,mm
